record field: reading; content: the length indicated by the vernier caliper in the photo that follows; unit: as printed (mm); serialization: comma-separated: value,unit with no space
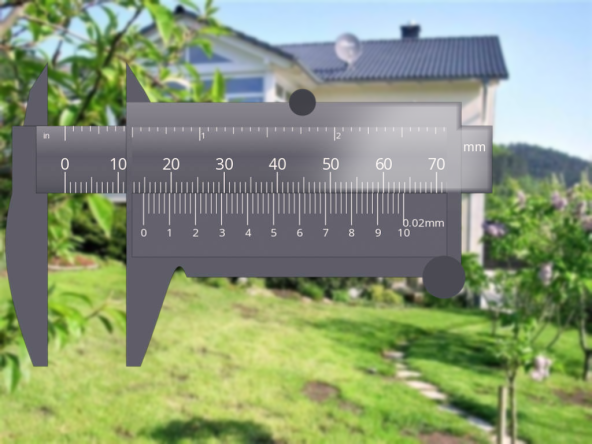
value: 14.8,mm
